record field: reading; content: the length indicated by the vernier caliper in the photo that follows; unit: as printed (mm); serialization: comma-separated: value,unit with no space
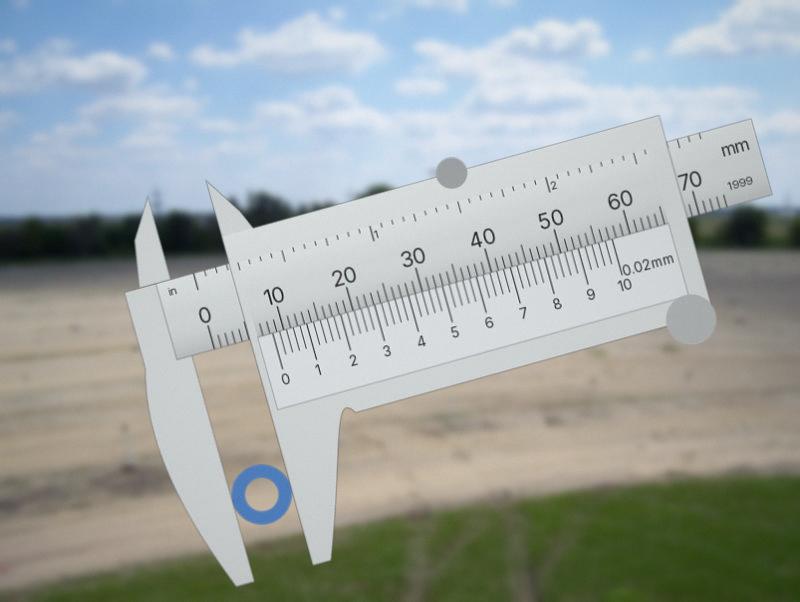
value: 8.4,mm
